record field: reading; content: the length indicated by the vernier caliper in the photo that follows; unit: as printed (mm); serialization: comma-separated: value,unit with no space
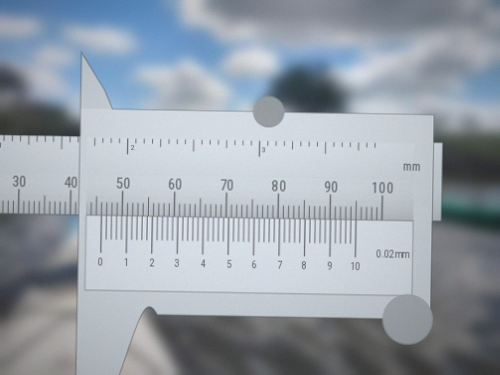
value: 46.0,mm
